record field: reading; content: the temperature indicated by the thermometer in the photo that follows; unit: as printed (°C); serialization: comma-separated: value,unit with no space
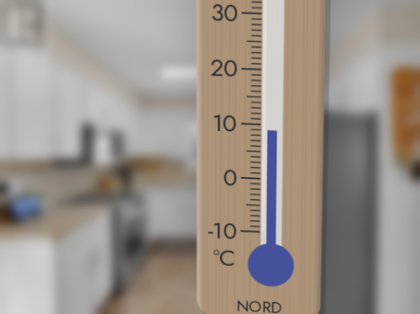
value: 9,°C
